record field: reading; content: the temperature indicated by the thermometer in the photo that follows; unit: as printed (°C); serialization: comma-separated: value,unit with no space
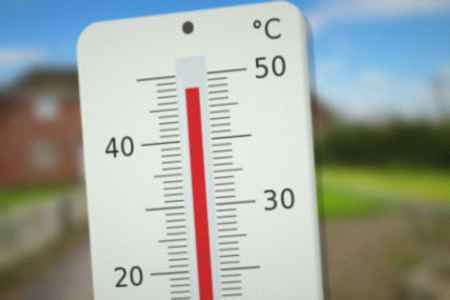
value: 48,°C
